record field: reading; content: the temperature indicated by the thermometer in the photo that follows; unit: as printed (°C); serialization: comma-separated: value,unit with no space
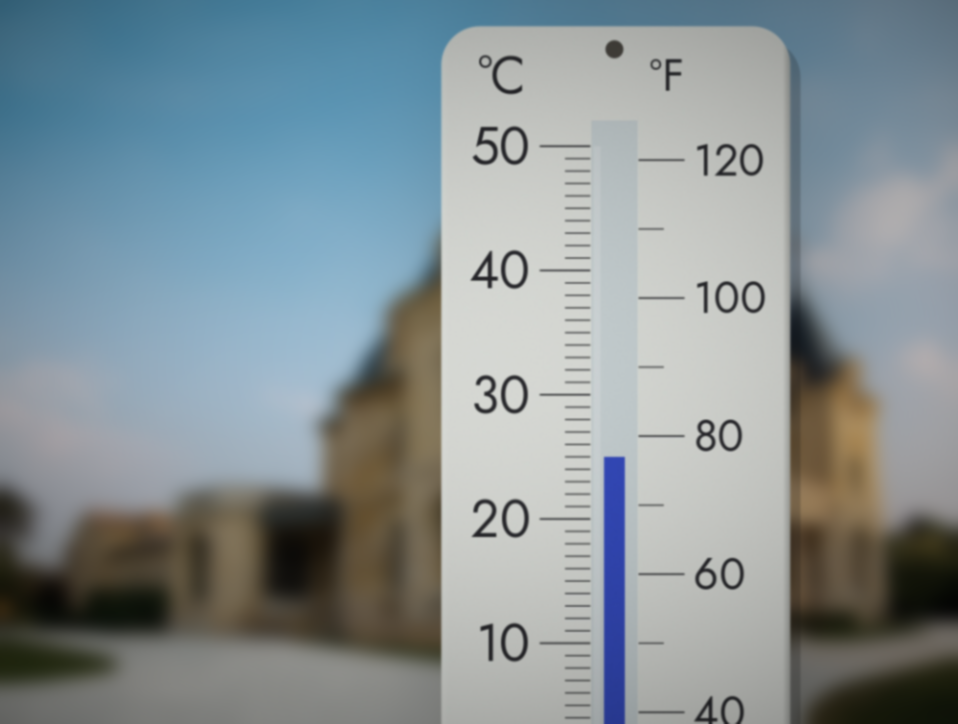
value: 25,°C
